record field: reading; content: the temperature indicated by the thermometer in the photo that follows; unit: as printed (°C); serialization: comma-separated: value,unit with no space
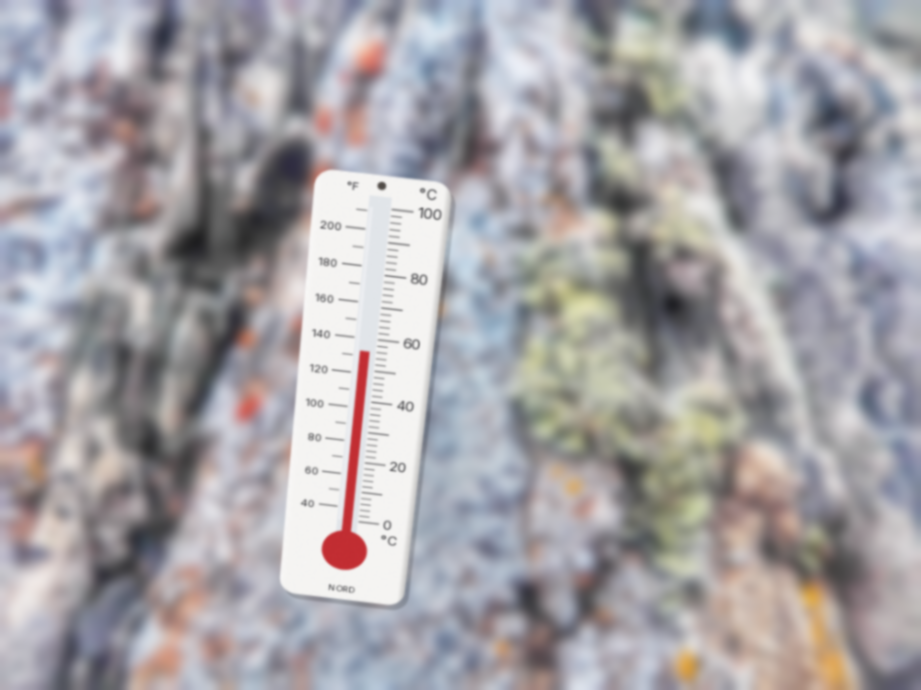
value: 56,°C
